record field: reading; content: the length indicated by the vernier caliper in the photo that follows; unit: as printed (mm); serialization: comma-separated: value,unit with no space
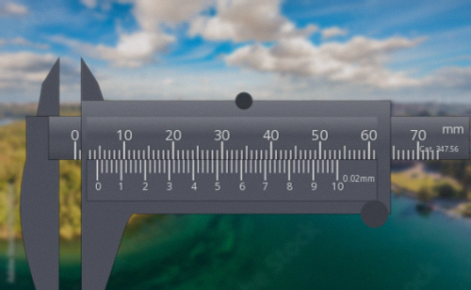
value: 4.5,mm
